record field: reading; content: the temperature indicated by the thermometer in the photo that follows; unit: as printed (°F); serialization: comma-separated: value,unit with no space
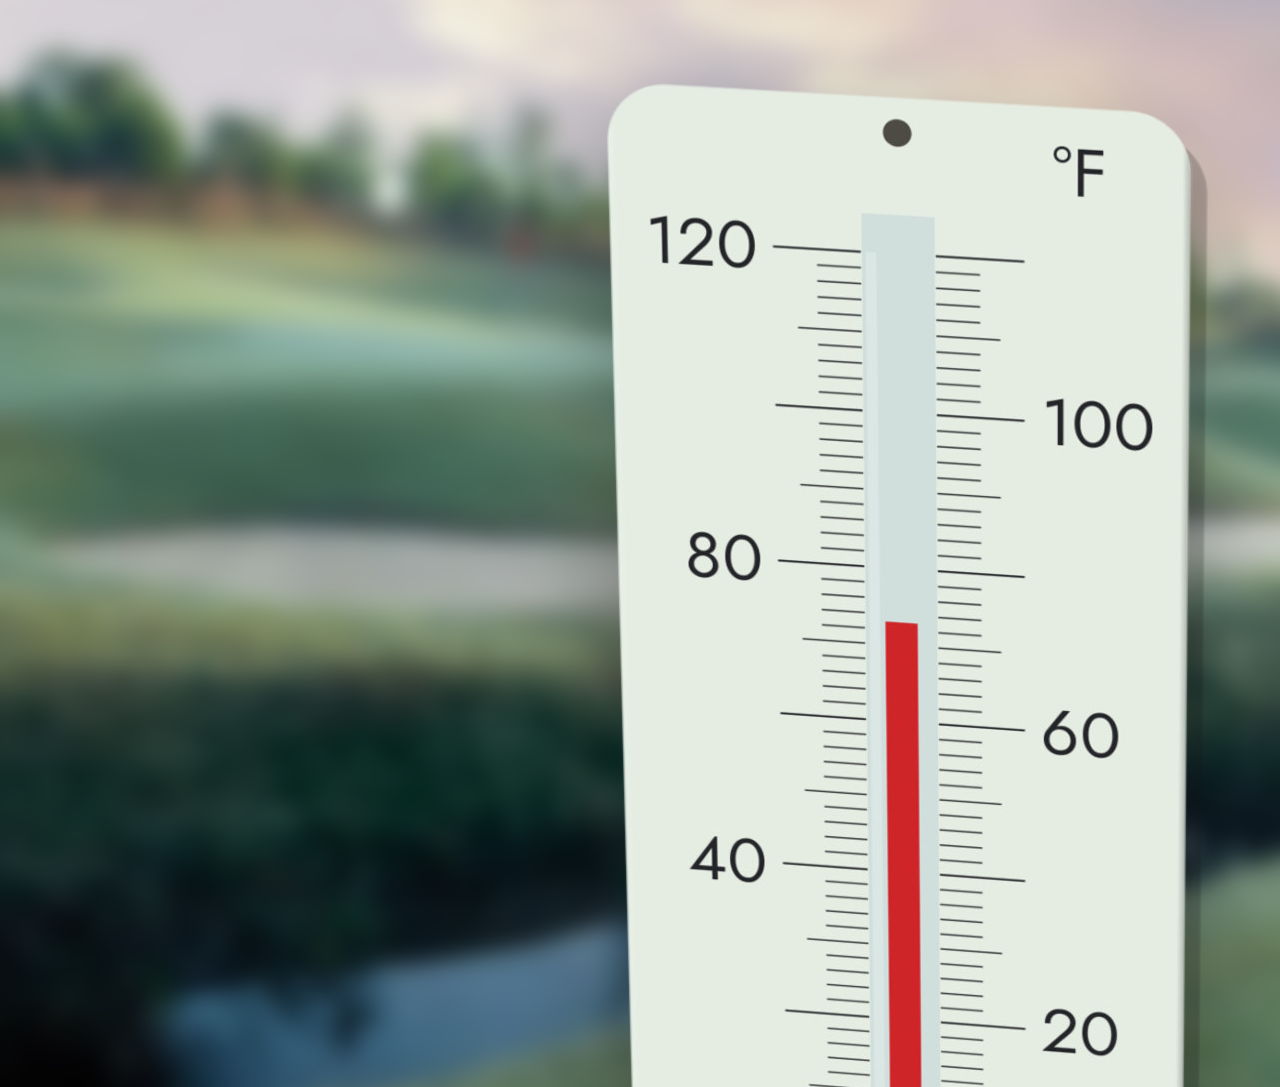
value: 73,°F
